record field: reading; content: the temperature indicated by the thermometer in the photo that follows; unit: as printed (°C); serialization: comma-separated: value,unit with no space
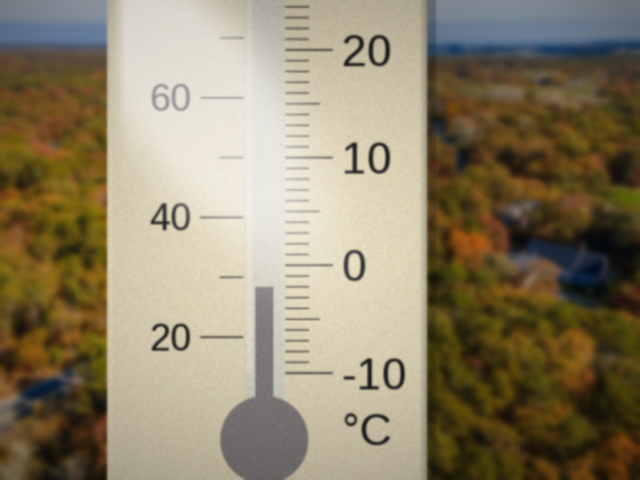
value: -2,°C
